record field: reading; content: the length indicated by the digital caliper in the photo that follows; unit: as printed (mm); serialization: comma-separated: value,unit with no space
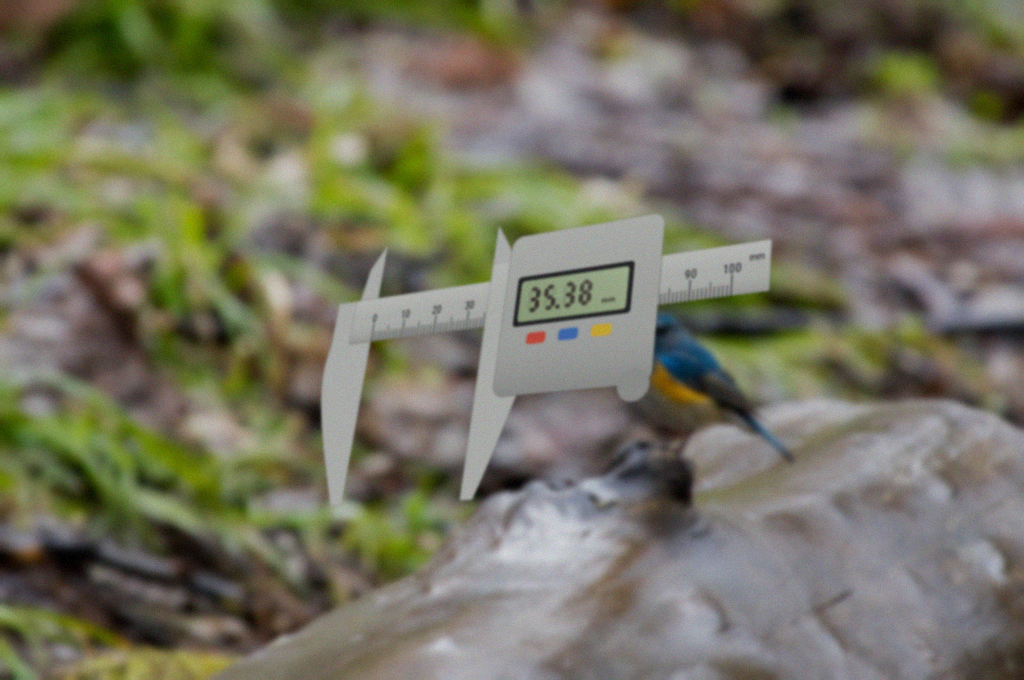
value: 35.38,mm
